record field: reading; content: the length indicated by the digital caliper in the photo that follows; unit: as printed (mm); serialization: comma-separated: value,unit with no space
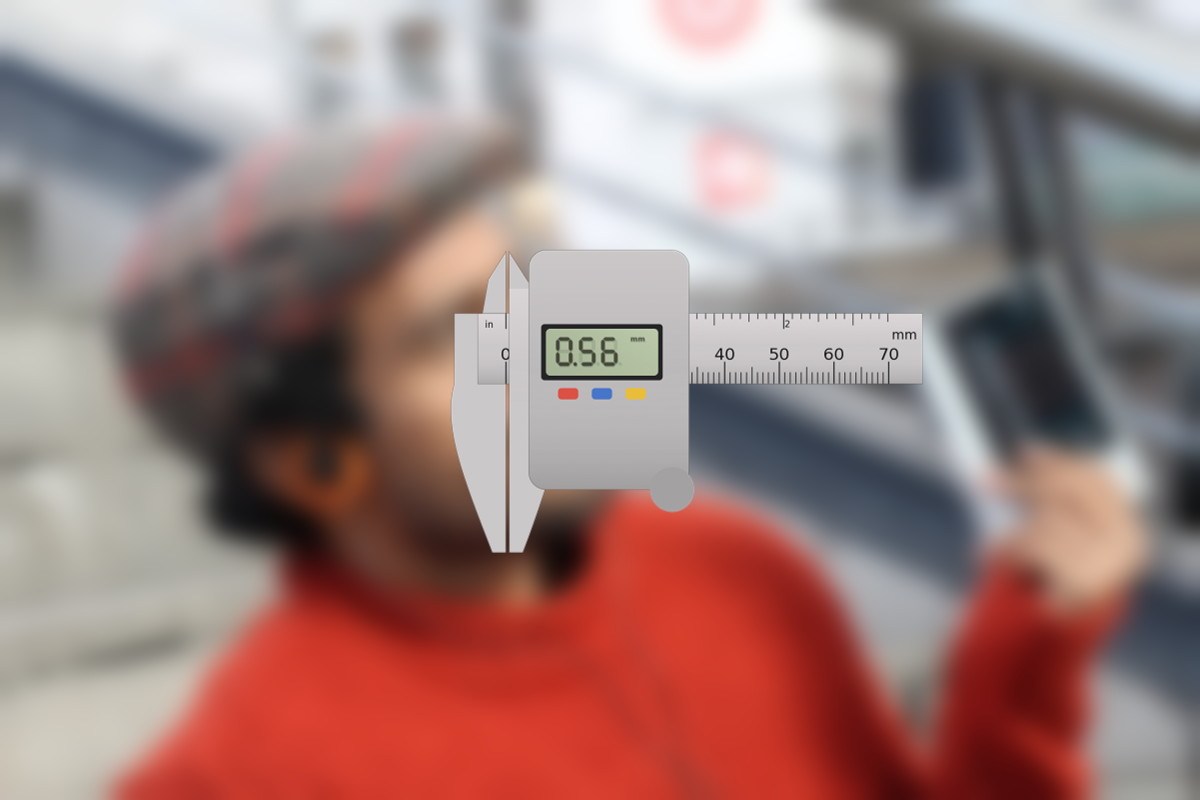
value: 0.56,mm
